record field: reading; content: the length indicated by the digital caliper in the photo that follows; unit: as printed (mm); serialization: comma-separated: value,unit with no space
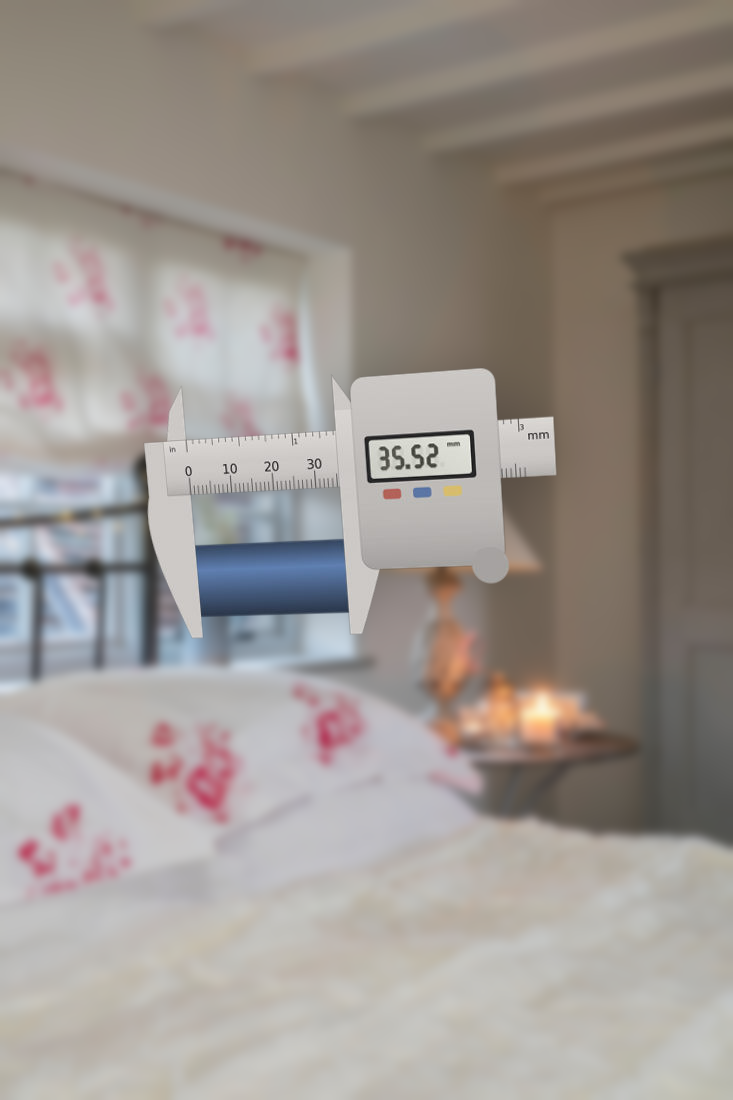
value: 35.52,mm
